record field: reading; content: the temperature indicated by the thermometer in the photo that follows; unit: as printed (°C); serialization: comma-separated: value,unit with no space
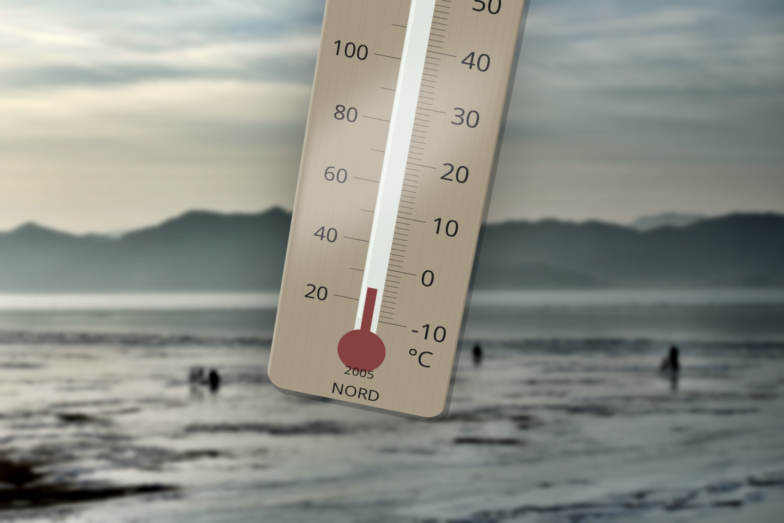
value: -4,°C
